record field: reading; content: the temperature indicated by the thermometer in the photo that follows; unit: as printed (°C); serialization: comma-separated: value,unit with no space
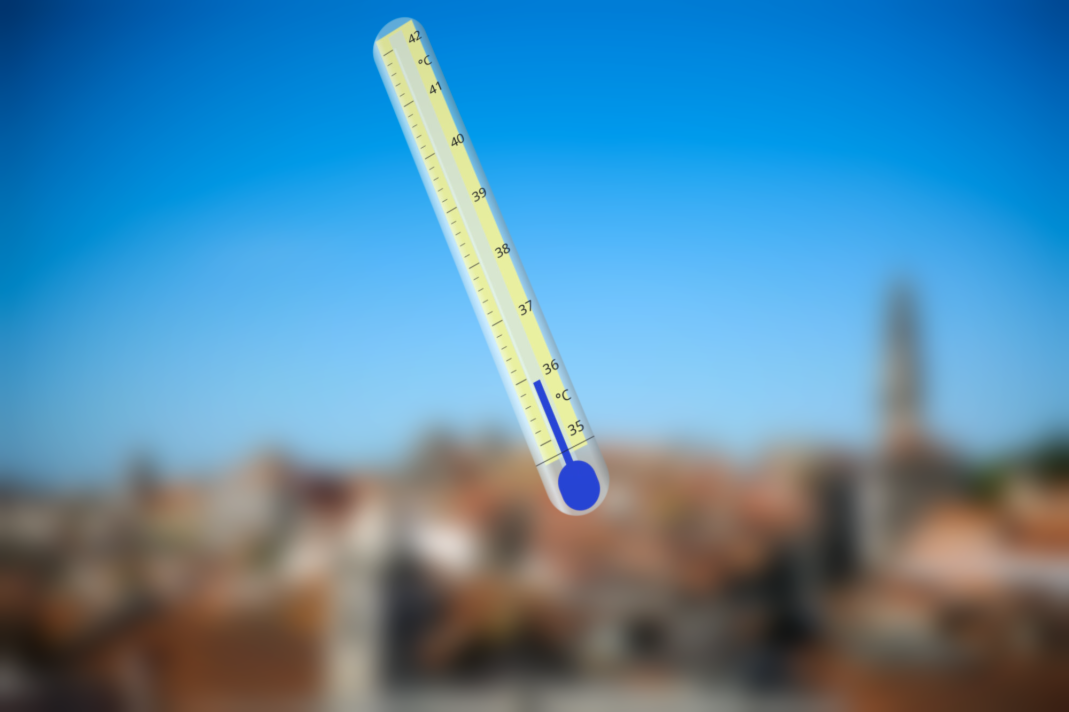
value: 35.9,°C
